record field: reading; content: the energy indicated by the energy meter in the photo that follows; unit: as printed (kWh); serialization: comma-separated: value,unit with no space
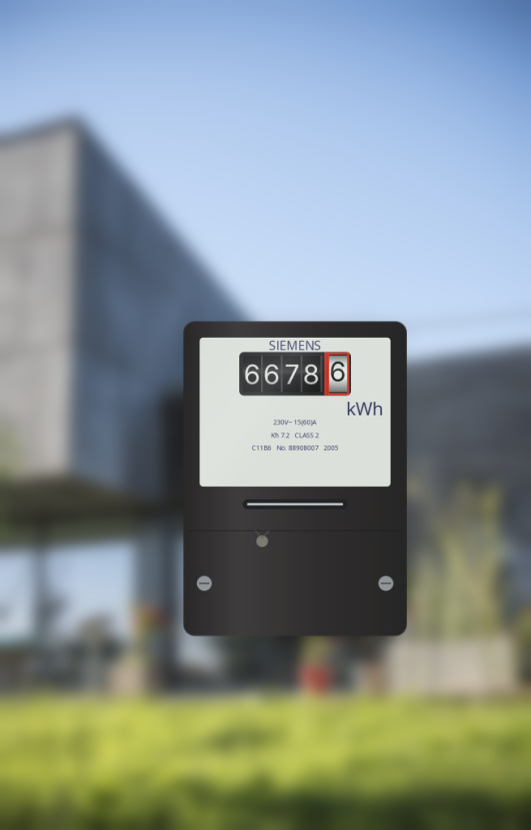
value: 6678.6,kWh
